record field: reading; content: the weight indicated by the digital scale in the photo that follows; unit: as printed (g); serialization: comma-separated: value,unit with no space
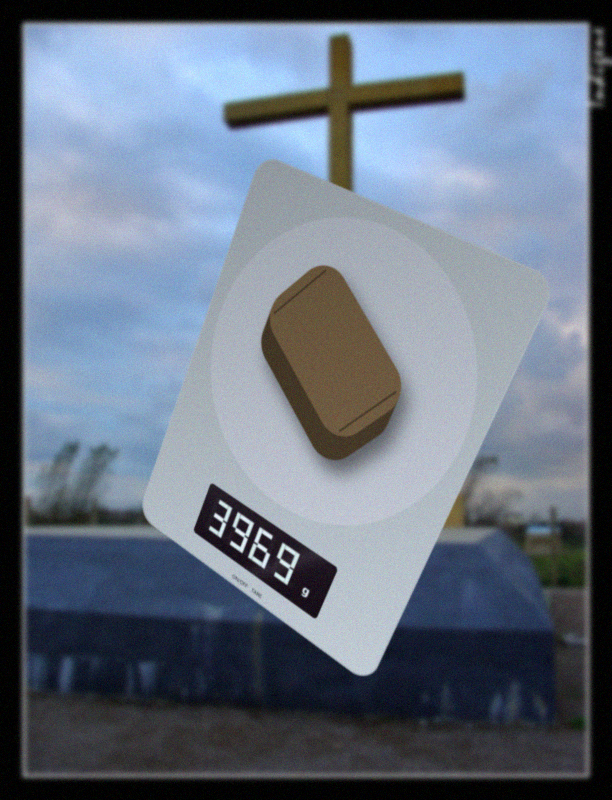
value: 3969,g
